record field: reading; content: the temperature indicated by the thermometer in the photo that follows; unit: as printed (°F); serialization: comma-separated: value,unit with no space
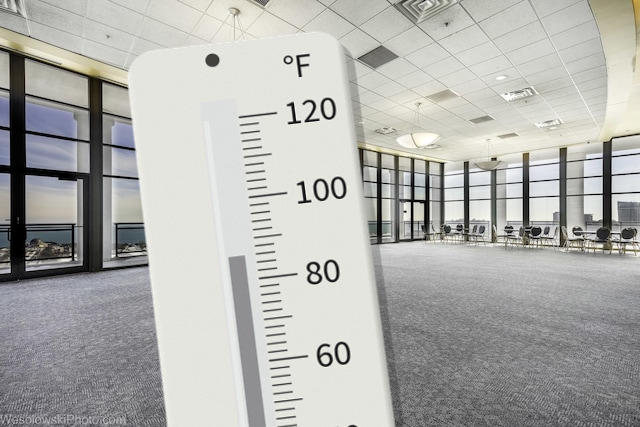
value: 86,°F
